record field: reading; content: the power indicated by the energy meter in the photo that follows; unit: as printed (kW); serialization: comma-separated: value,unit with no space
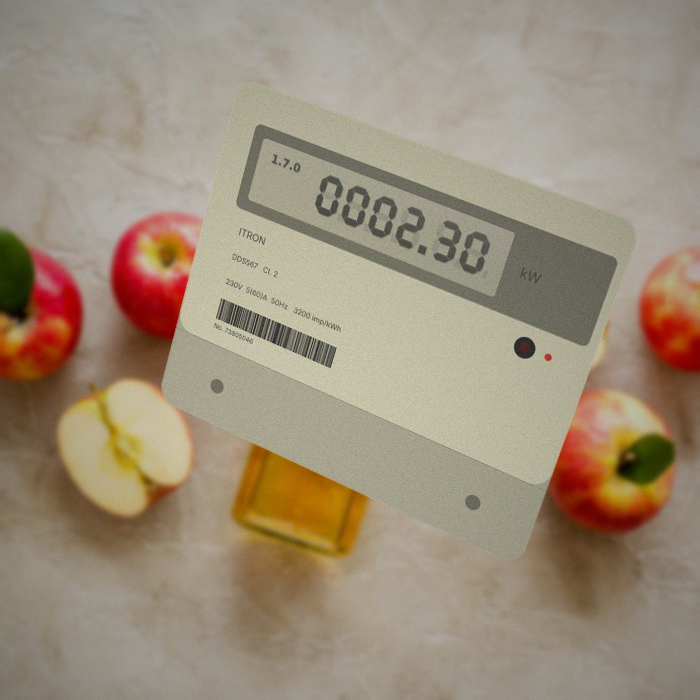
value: 2.30,kW
